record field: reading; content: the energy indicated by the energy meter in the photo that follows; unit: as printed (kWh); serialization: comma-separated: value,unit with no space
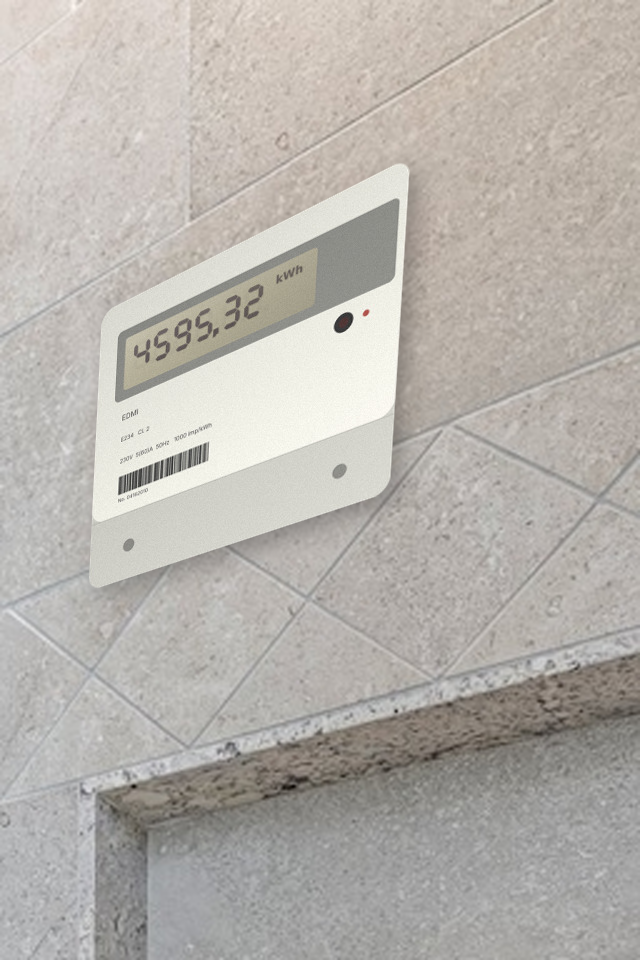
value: 4595.32,kWh
